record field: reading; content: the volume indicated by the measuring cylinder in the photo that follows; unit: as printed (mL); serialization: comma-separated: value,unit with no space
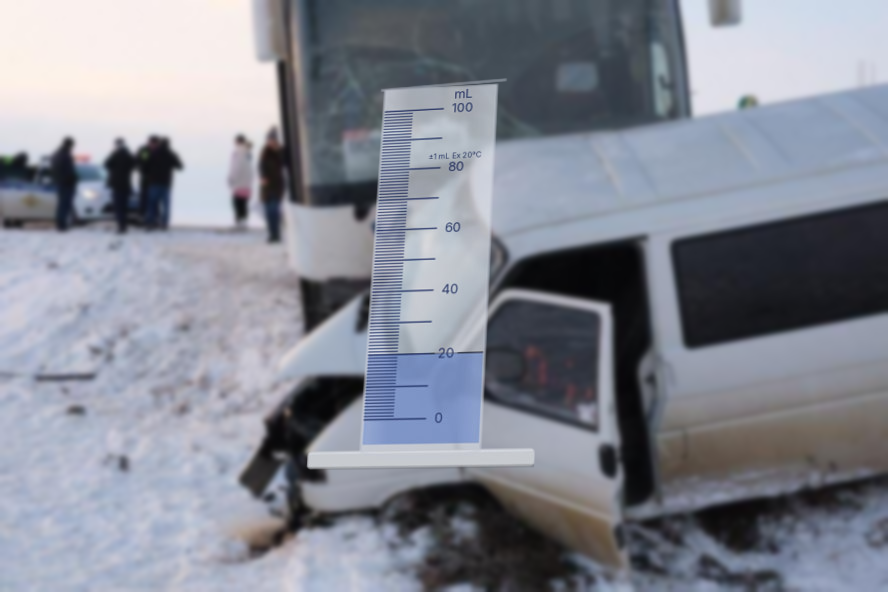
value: 20,mL
